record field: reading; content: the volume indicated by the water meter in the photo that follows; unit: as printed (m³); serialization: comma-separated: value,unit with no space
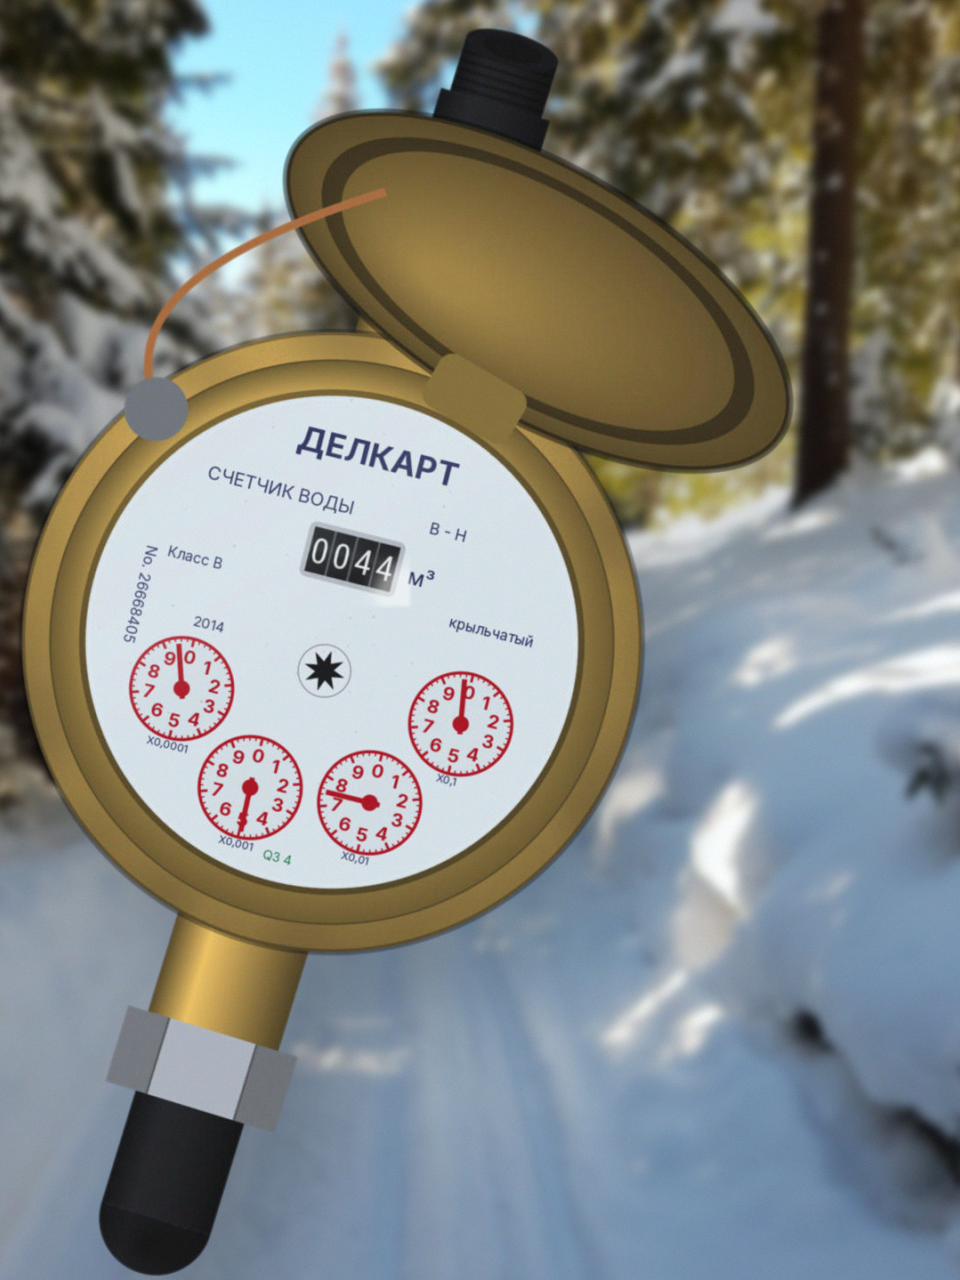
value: 43.9749,m³
